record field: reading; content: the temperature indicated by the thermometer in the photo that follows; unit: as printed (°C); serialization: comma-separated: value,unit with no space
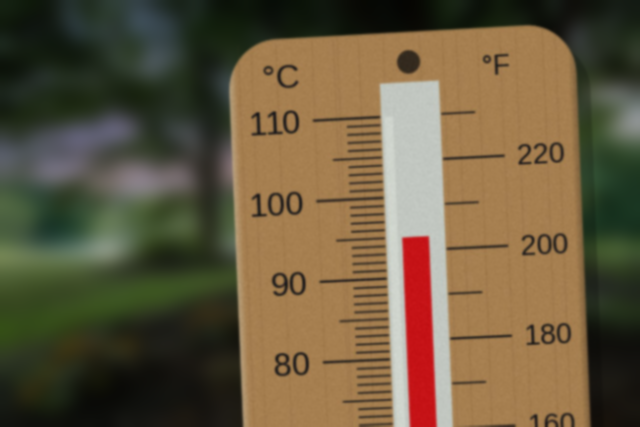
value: 95,°C
